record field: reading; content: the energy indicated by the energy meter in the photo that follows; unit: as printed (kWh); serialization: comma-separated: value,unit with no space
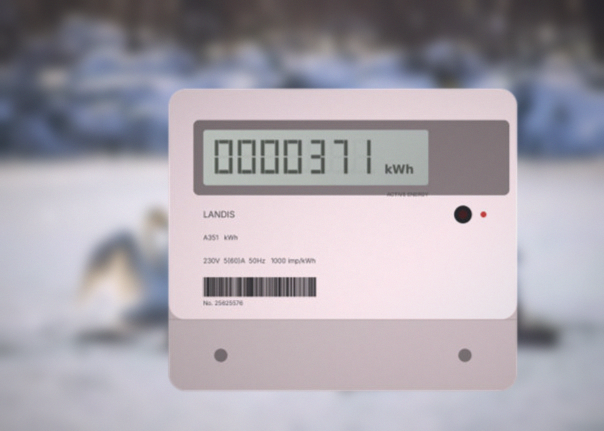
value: 371,kWh
